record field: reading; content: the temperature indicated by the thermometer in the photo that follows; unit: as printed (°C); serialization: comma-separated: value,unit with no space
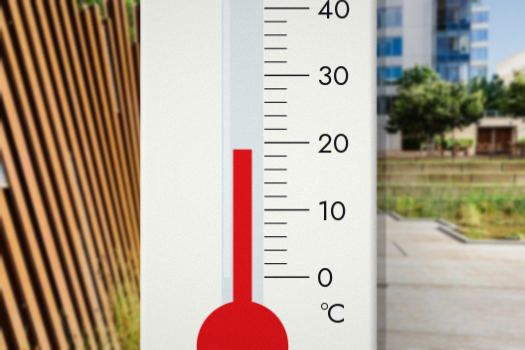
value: 19,°C
